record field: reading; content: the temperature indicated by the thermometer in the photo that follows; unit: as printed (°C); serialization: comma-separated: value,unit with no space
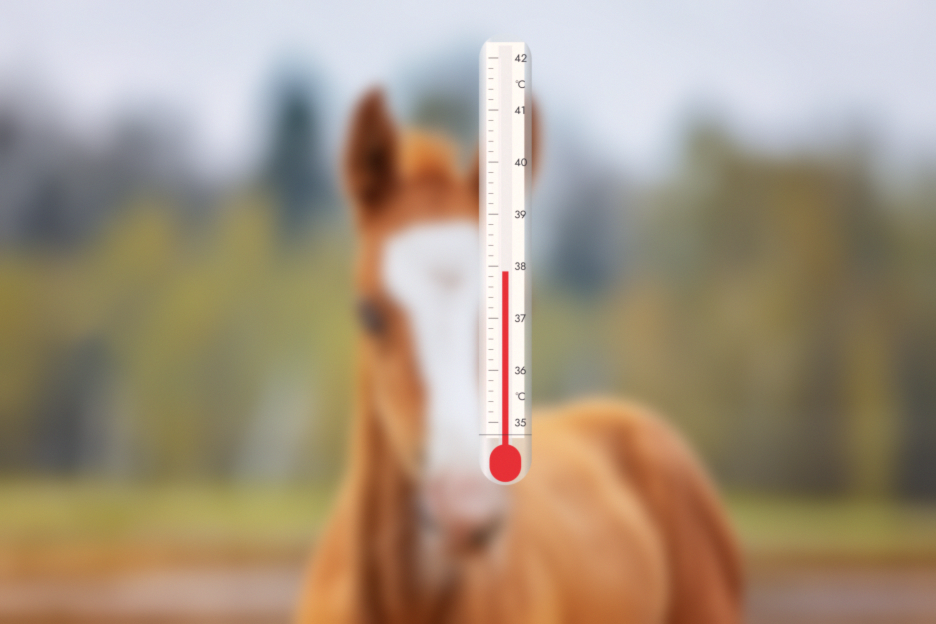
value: 37.9,°C
